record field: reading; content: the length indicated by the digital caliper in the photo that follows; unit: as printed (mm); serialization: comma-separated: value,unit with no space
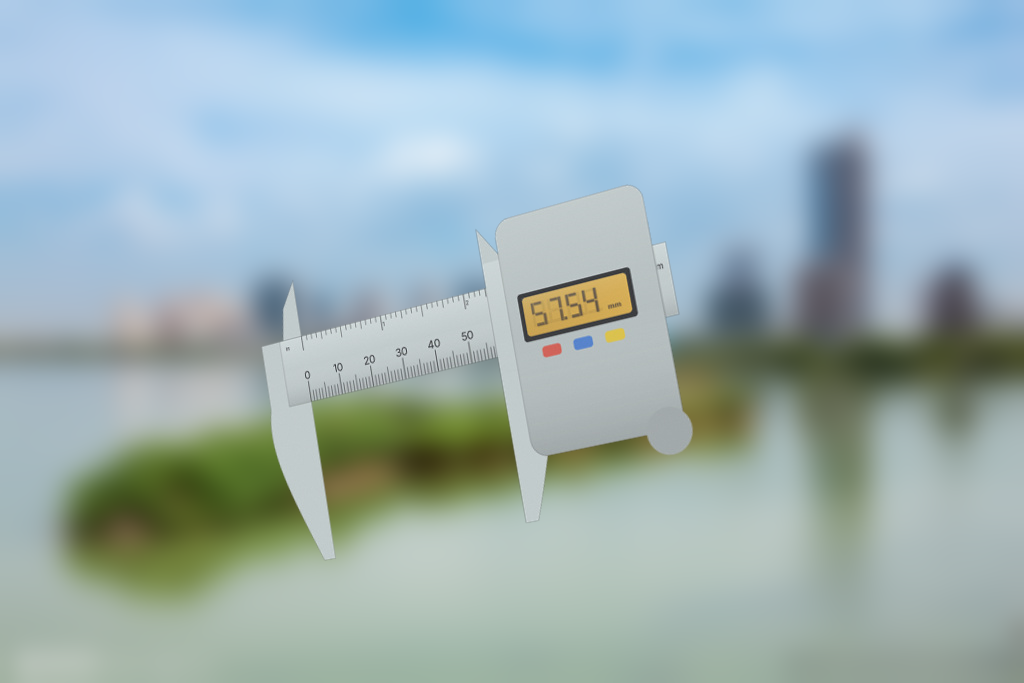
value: 57.54,mm
